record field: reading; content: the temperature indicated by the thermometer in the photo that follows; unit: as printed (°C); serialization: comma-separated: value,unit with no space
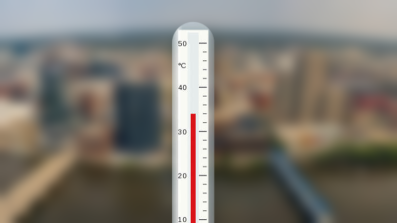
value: 34,°C
